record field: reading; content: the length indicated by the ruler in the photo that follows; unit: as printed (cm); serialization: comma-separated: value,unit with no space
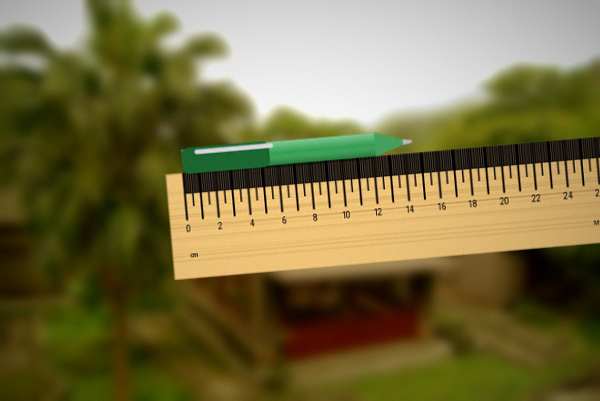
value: 14.5,cm
